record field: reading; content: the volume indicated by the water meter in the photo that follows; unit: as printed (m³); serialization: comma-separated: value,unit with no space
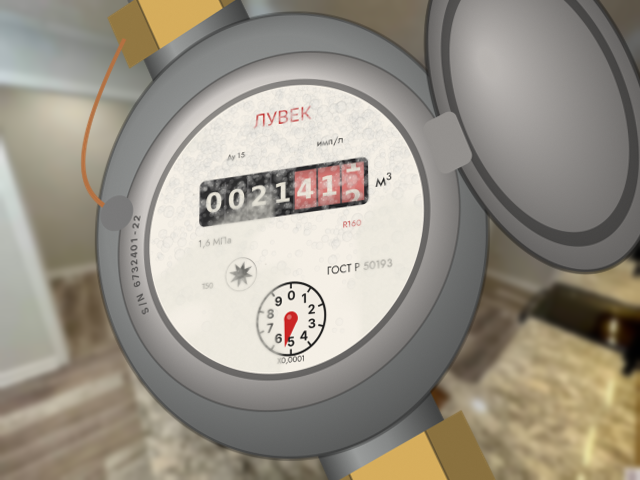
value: 21.4115,m³
